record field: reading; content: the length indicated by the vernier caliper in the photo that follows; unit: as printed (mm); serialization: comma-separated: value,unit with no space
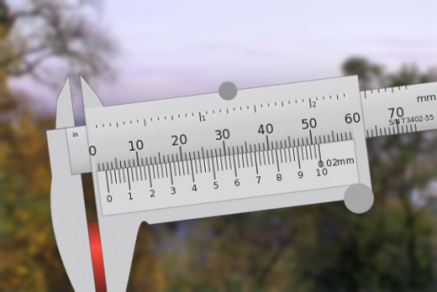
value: 2.5,mm
